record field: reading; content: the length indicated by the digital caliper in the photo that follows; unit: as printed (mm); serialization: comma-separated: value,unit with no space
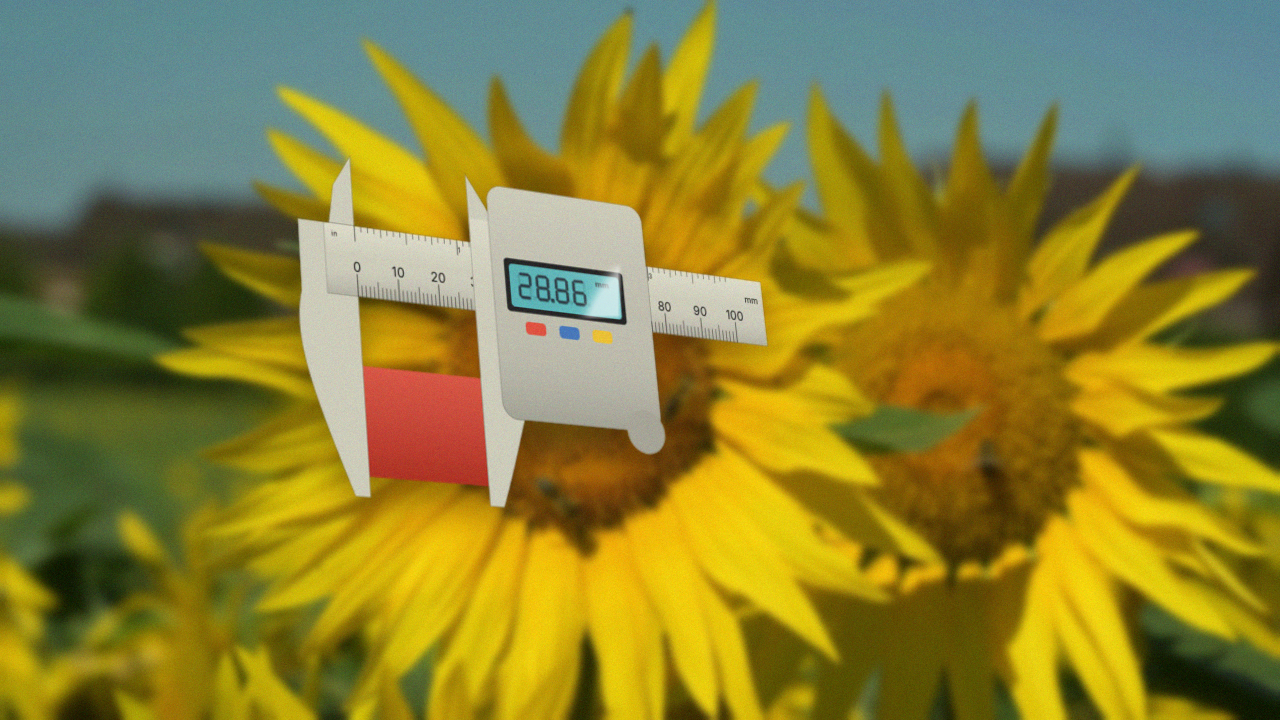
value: 28.86,mm
